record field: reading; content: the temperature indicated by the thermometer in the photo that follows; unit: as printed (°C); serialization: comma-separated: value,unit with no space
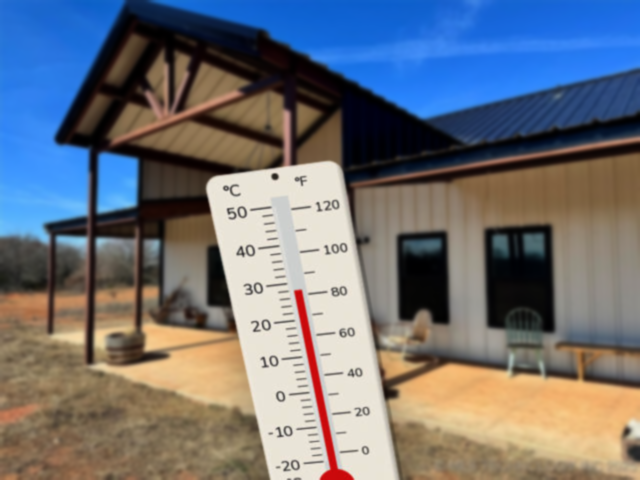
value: 28,°C
